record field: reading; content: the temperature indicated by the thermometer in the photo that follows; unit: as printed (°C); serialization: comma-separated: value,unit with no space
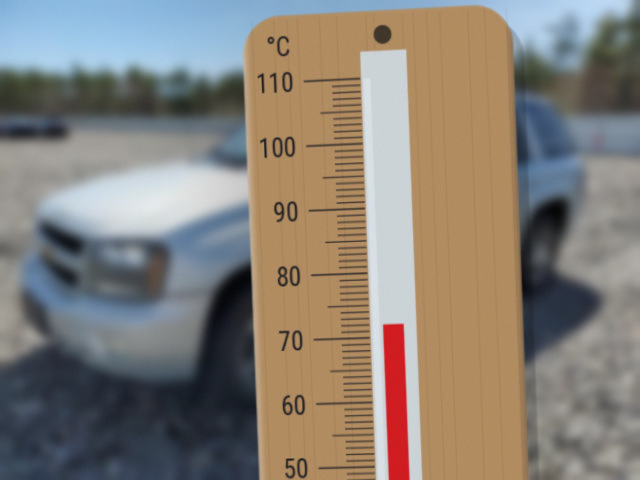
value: 72,°C
